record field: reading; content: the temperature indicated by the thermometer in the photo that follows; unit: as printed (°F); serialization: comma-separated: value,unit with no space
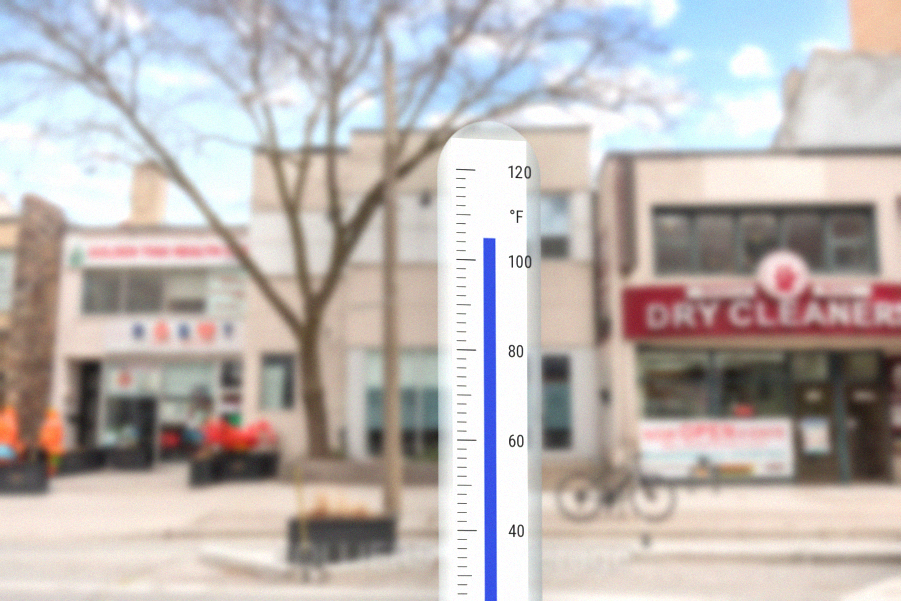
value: 105,°F
